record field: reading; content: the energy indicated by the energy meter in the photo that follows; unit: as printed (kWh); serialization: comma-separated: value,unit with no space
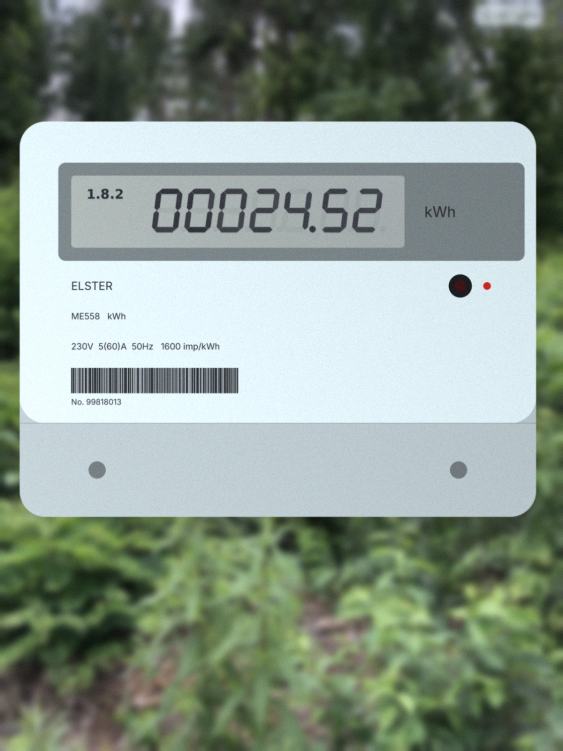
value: 24.52,kWh
